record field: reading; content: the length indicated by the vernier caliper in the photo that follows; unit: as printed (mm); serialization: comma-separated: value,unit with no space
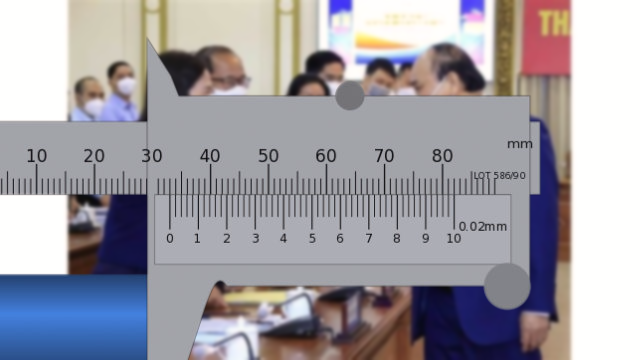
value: 33.0,mm
